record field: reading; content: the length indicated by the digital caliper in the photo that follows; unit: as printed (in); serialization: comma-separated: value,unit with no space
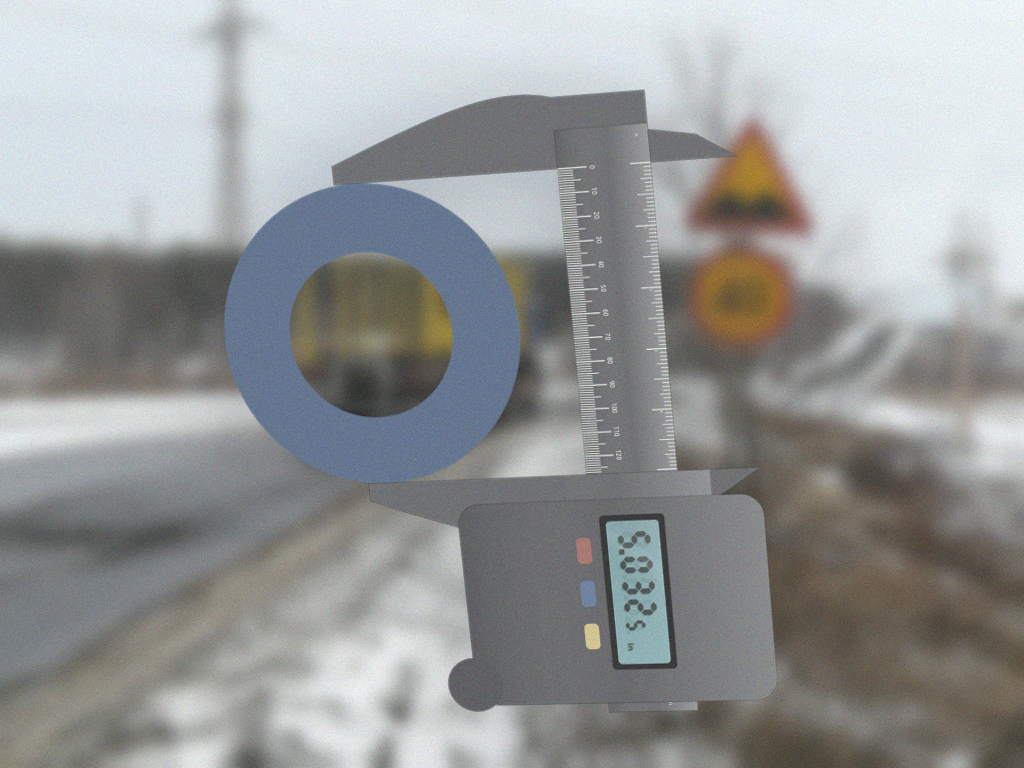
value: 5.0325,in
